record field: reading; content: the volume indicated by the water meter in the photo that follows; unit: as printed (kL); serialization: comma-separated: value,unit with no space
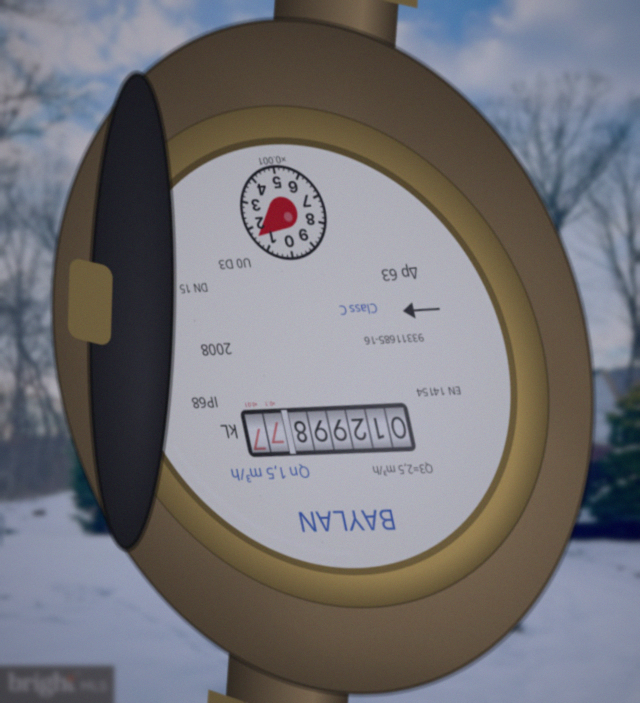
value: 12998.771,kL
